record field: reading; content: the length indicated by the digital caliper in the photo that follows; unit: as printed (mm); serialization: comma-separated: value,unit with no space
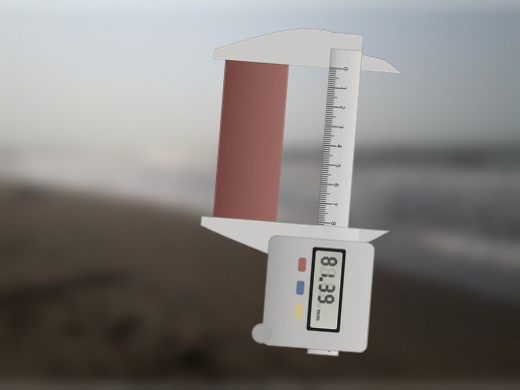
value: 81.39,mm
